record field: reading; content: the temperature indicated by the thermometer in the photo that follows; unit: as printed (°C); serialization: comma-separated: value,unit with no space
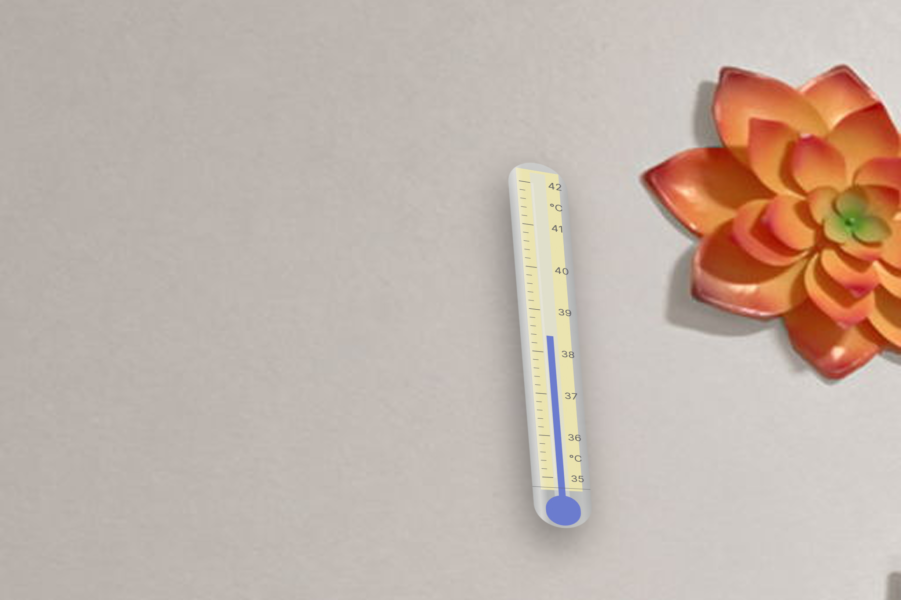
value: 38.4,°C
